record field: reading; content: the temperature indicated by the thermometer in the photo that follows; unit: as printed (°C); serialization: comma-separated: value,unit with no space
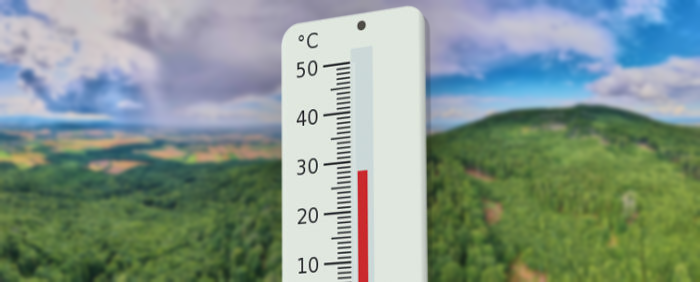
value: 28,°C
